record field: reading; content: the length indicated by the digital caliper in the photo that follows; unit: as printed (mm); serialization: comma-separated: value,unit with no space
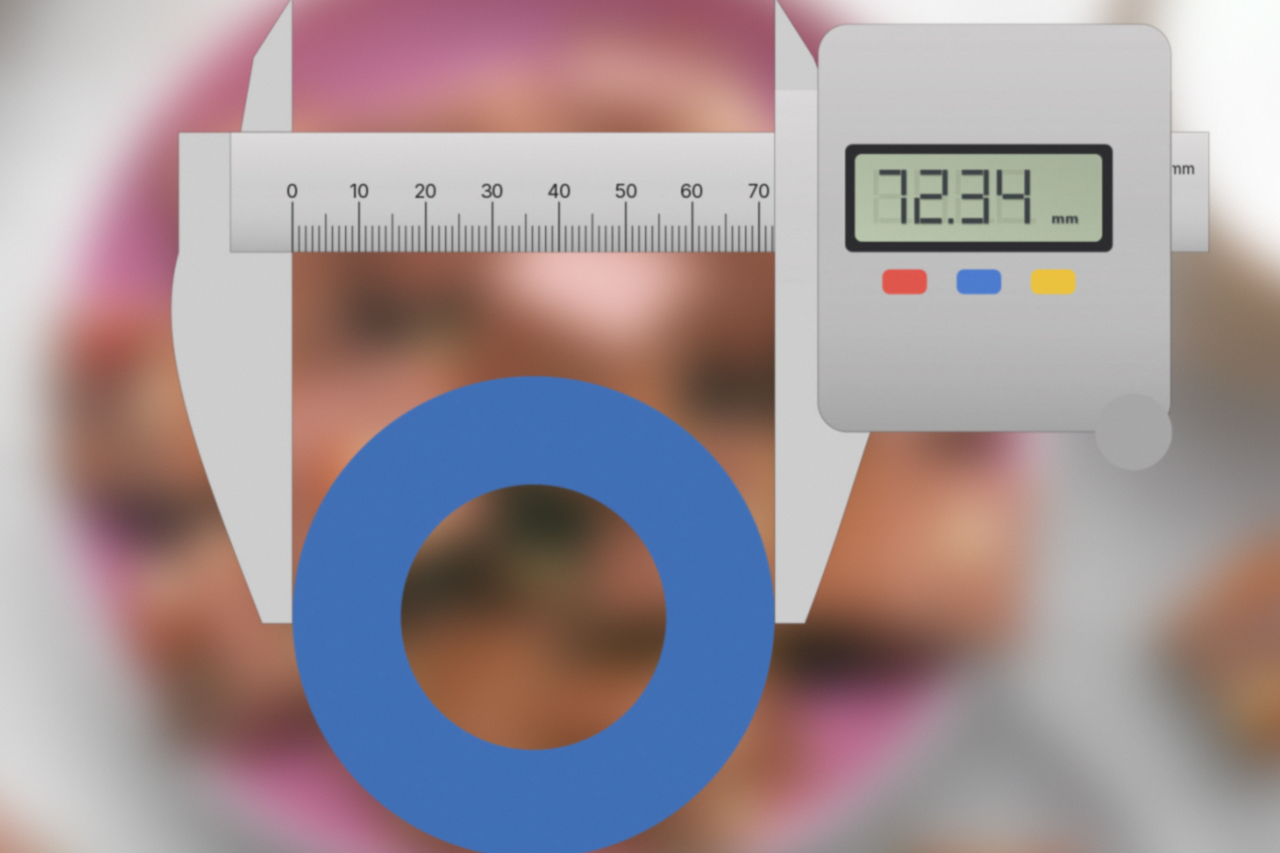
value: 72.34,mm
